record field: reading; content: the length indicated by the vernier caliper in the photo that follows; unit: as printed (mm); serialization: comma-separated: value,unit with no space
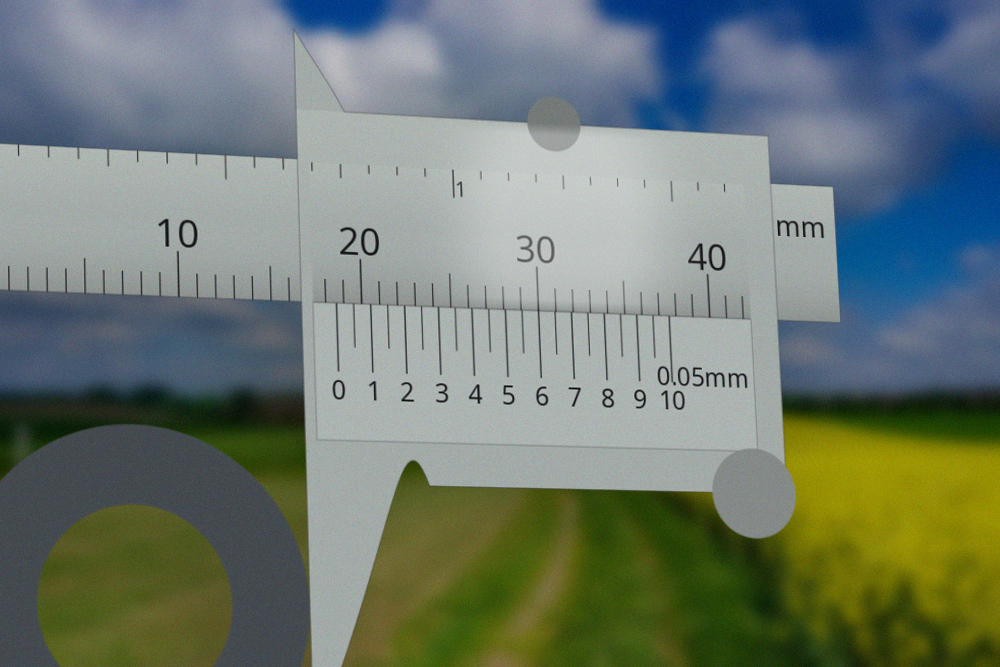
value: 18.6,mm
